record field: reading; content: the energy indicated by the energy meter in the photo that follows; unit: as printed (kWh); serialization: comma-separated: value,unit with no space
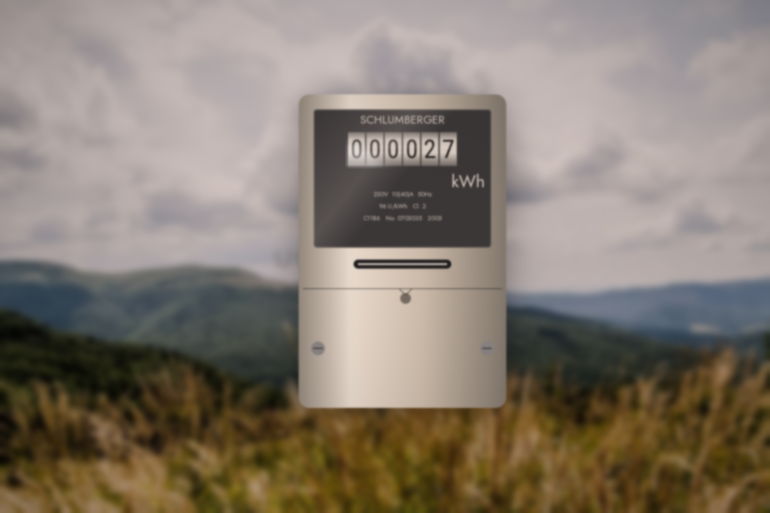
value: 27,kWh
